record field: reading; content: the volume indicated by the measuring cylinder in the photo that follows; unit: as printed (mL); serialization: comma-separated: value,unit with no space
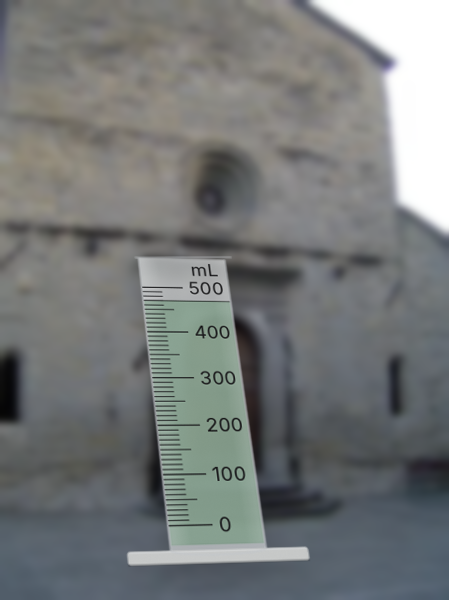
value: 470,mL
